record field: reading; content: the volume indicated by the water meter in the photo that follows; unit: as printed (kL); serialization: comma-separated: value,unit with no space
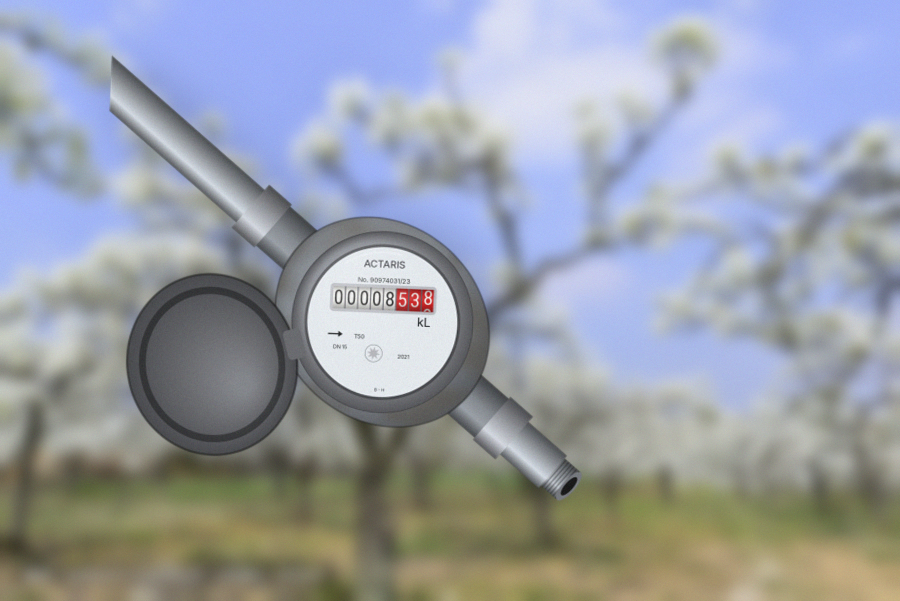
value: 8.538,kL
